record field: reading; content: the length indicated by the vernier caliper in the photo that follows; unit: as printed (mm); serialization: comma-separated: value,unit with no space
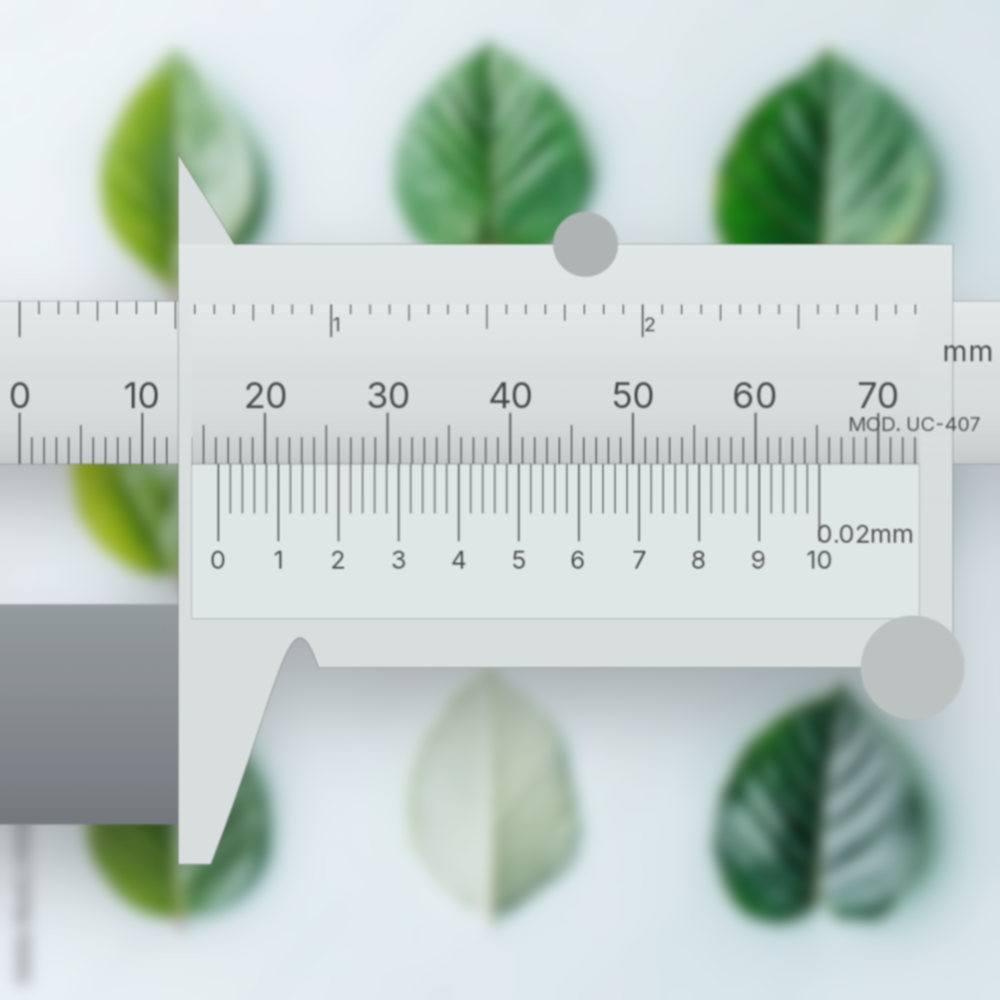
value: 16.2,mm
